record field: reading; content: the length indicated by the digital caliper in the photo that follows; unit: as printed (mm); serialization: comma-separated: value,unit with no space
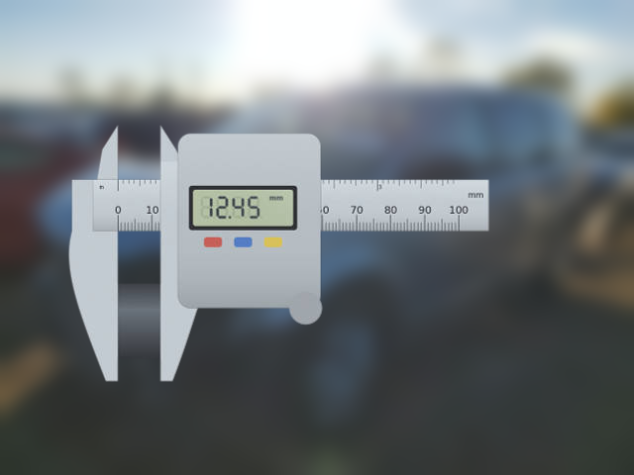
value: 12.45,mm
